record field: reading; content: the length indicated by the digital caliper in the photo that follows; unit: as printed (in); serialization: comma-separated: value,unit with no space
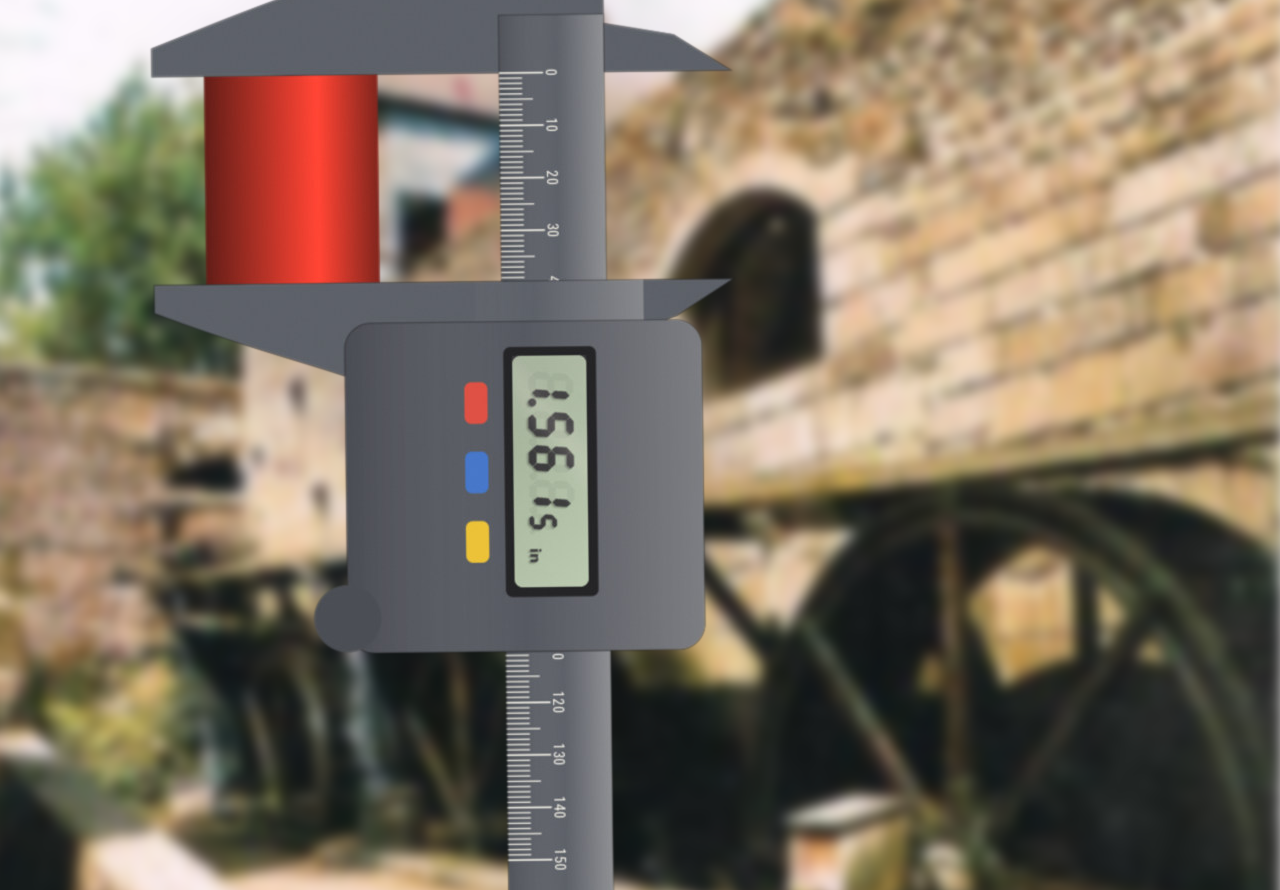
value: 1.5615,in
